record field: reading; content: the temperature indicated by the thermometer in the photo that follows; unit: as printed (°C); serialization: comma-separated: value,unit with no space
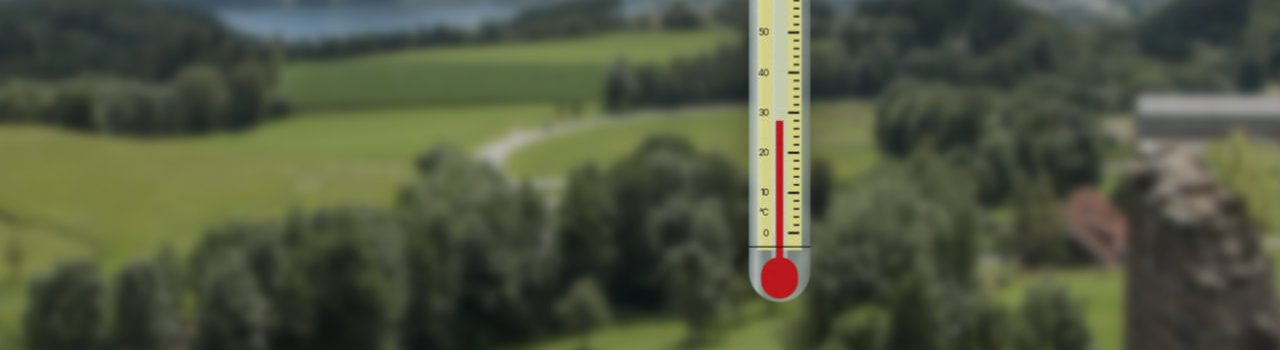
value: 28,°C
